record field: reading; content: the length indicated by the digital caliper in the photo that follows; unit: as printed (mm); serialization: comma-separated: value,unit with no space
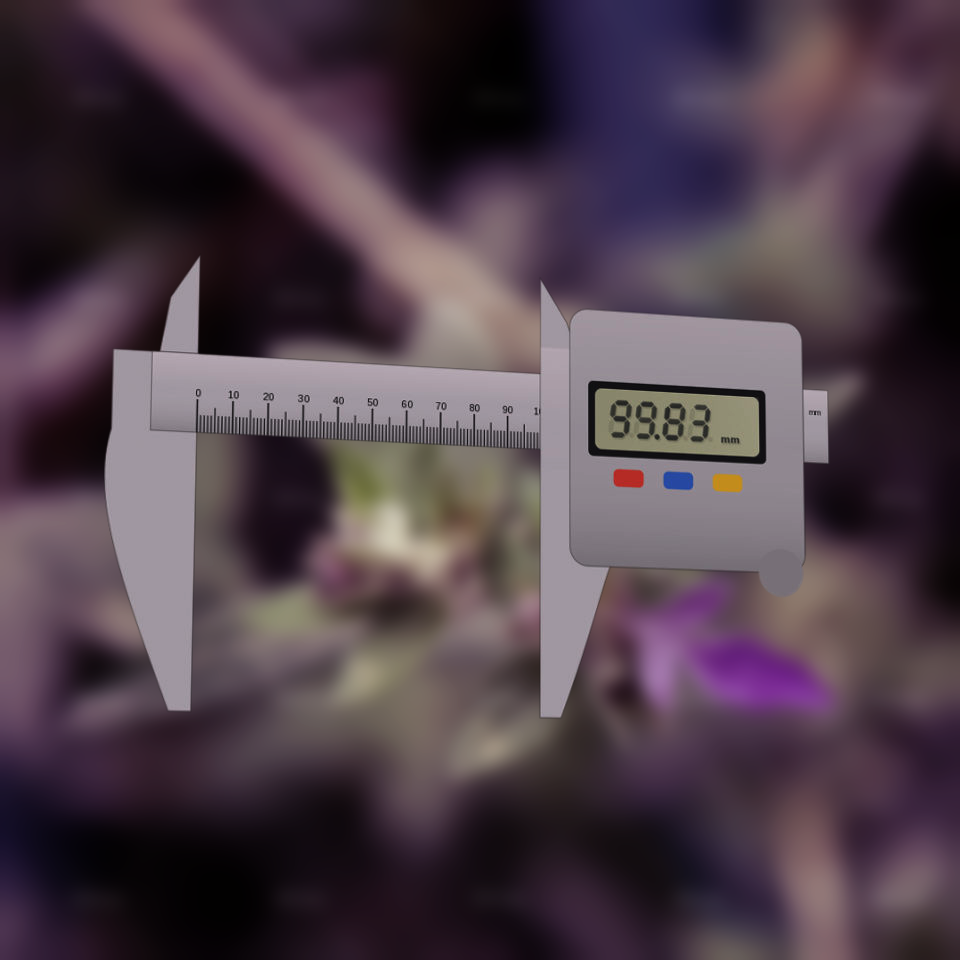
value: 99.83,mm
